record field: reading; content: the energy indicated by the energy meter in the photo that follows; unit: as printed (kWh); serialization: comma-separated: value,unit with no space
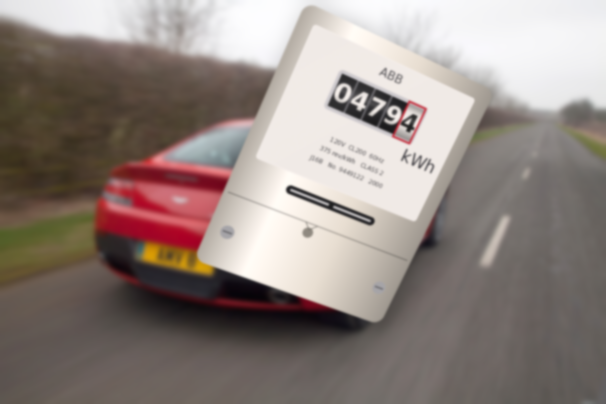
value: 479.4,kWh
